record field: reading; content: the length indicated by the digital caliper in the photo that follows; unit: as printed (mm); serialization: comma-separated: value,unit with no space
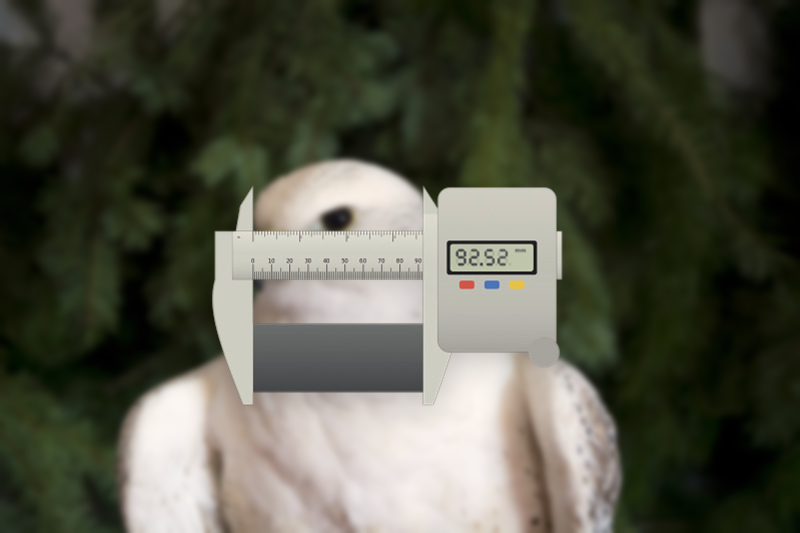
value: 92.52,mm
